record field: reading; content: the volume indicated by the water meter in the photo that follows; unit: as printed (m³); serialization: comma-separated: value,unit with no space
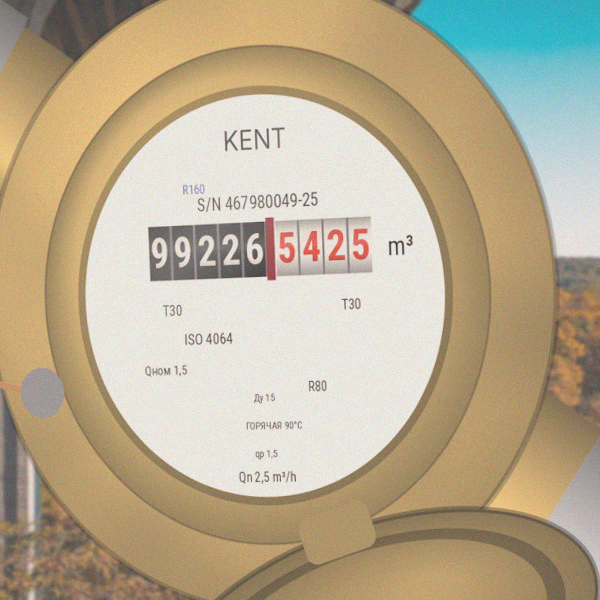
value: 99226.5425,m³
